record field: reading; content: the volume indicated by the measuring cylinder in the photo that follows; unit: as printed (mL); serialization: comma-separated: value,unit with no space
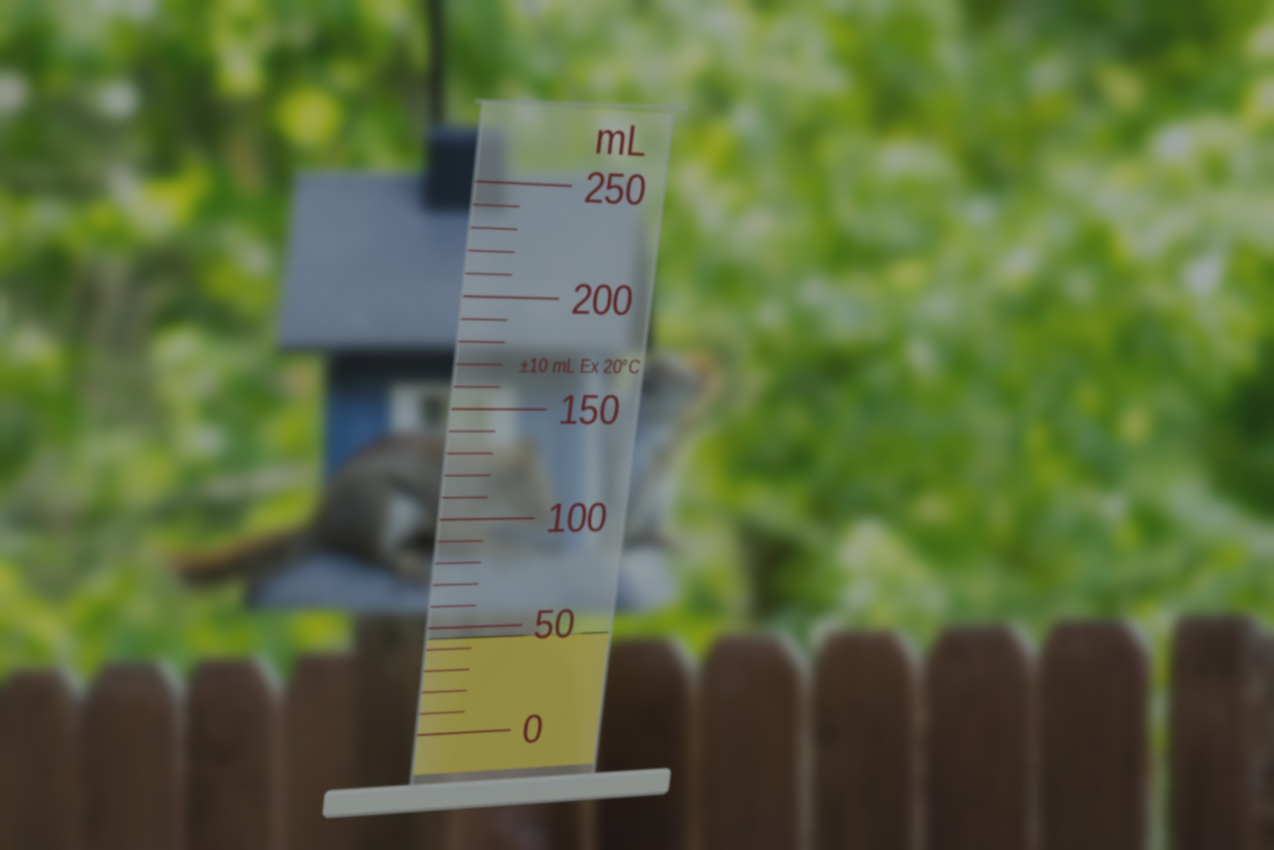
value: 45,mL
